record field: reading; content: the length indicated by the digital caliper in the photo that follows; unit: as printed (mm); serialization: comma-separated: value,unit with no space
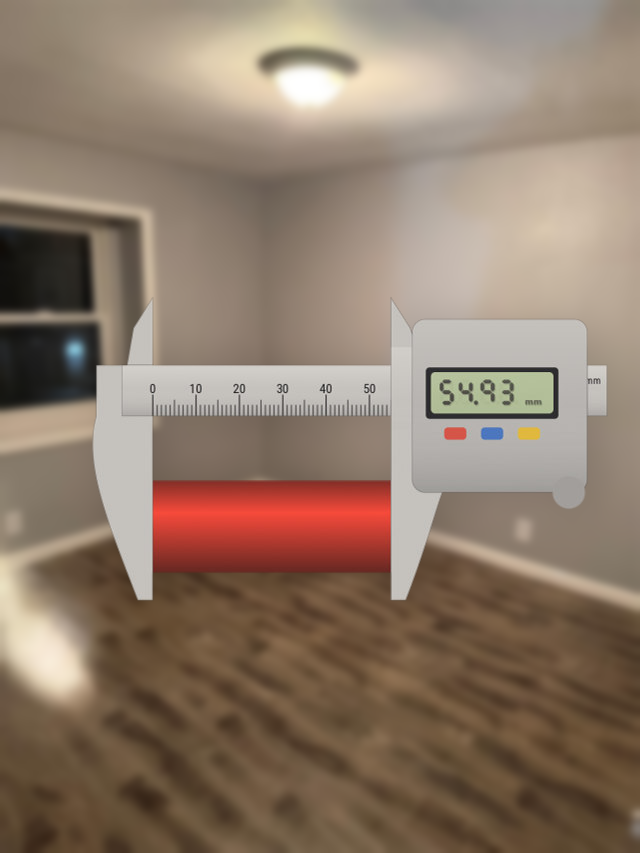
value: 54.93,mm
